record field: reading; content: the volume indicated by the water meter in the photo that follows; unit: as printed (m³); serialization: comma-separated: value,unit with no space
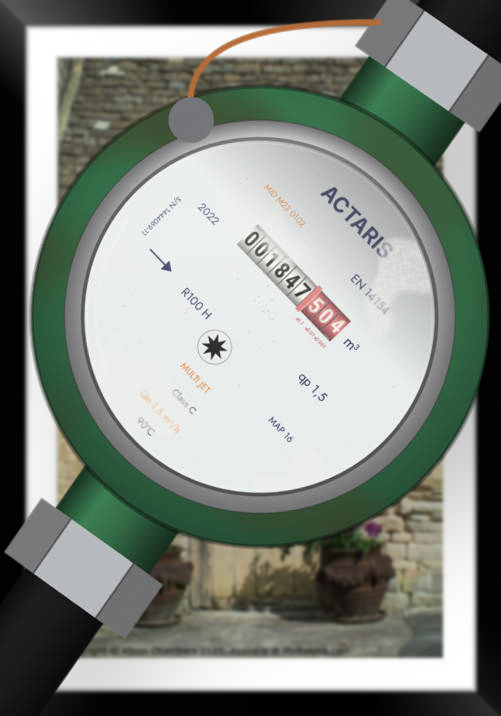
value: 1847.504,m³
